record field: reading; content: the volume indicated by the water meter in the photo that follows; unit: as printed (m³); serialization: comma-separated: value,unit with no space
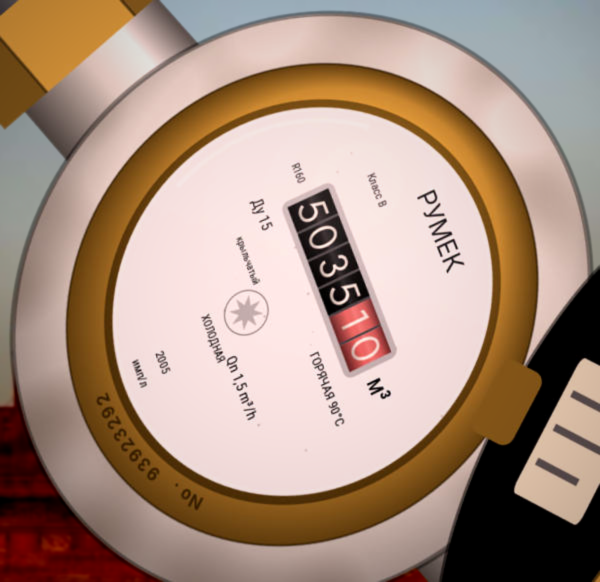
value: 5035.10,m³
